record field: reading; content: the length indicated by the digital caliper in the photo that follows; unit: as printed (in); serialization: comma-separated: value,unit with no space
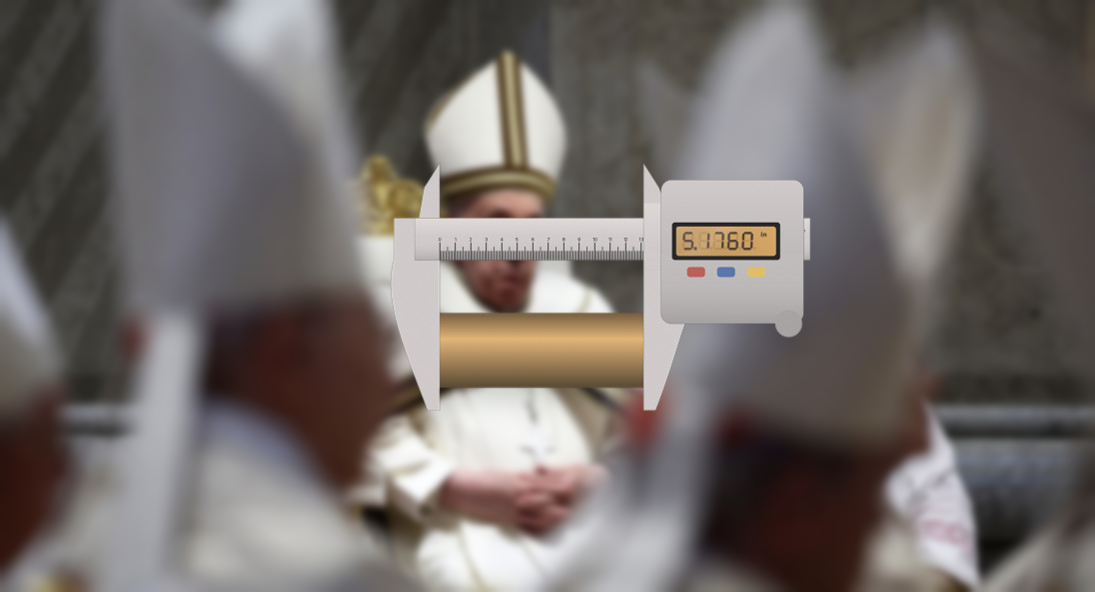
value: 5.1760,in
